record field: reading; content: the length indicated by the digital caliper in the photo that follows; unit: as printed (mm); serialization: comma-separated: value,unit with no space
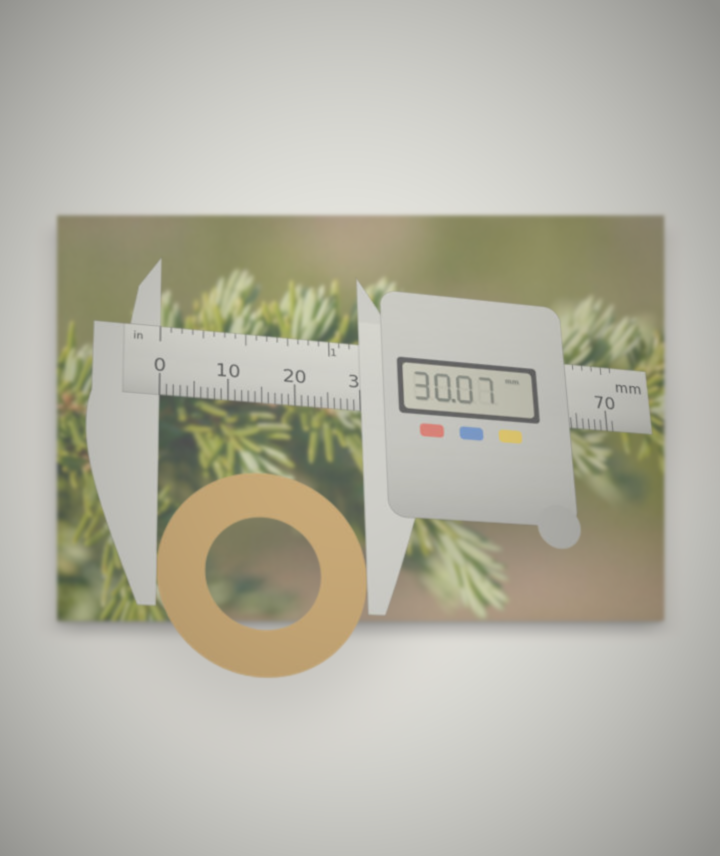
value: 30.07,mm
